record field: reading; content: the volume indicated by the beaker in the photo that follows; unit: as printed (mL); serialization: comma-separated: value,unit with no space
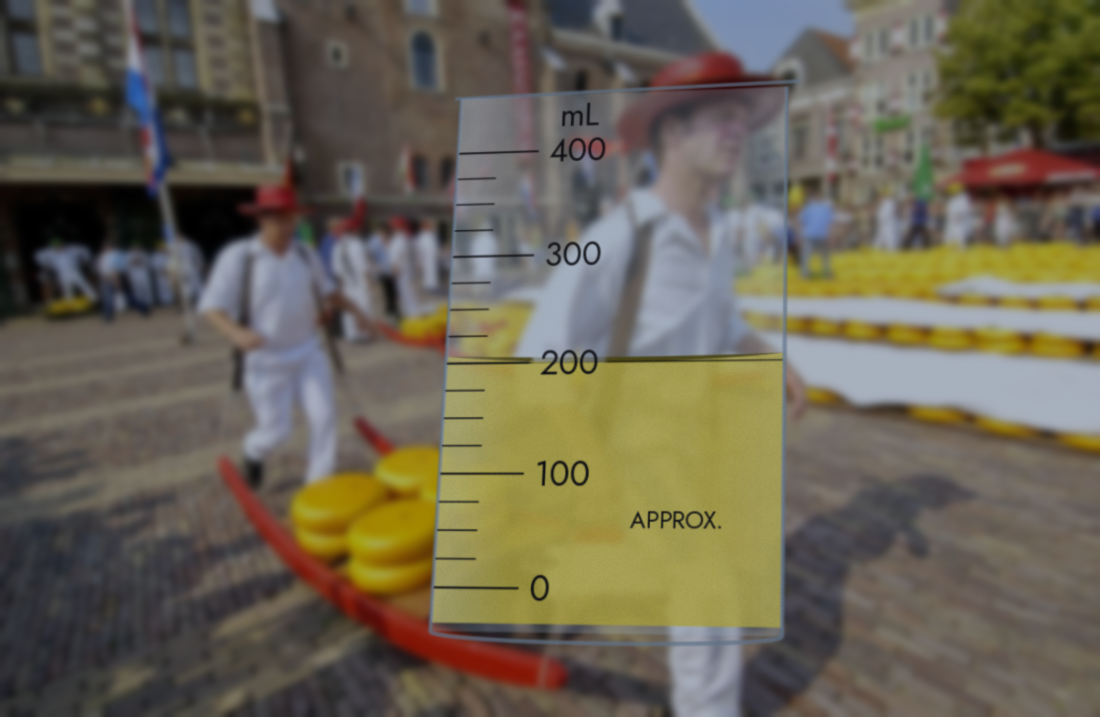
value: 200,mL
